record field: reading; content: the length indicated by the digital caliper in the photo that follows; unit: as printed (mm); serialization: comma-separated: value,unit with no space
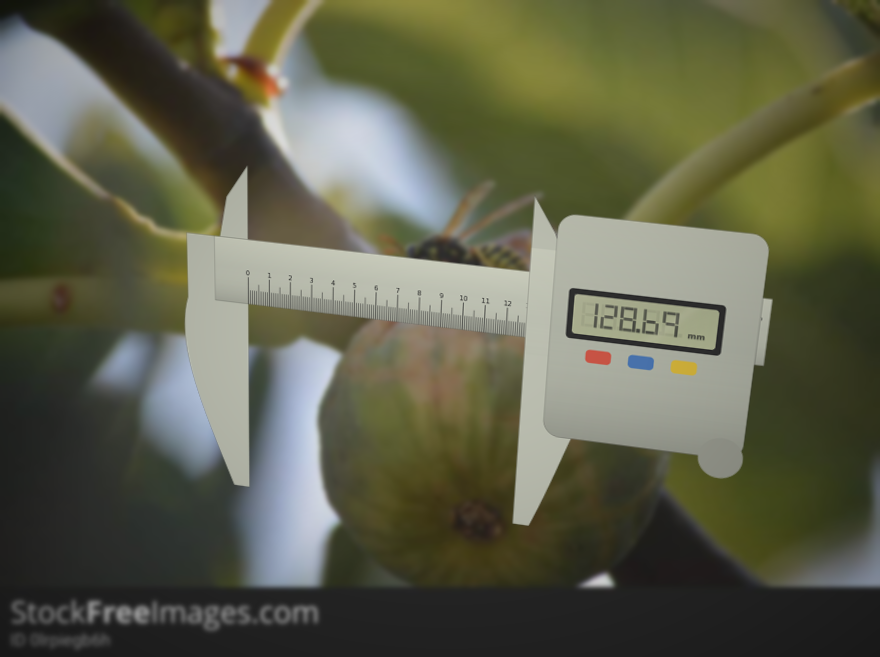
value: 128.69,mm
